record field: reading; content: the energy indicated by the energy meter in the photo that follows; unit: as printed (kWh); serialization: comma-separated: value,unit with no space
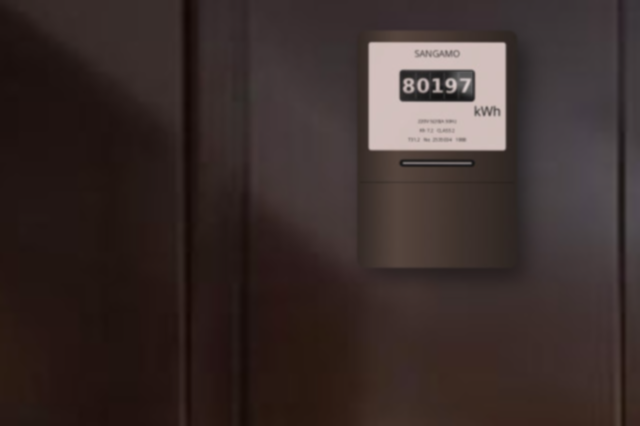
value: 80197,kWh
